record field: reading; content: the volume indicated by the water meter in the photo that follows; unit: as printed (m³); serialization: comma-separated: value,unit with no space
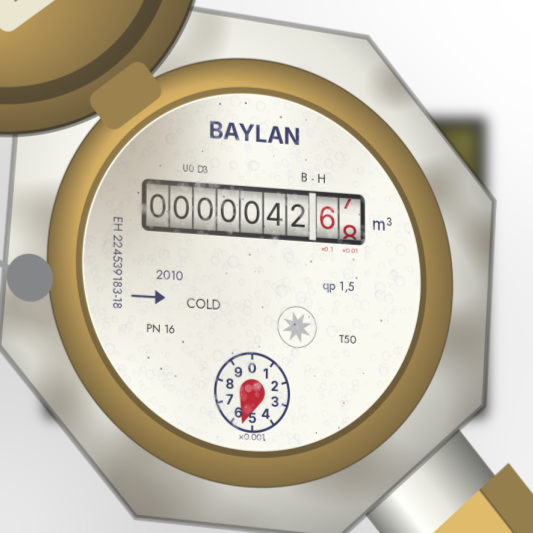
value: 42.675,m³
